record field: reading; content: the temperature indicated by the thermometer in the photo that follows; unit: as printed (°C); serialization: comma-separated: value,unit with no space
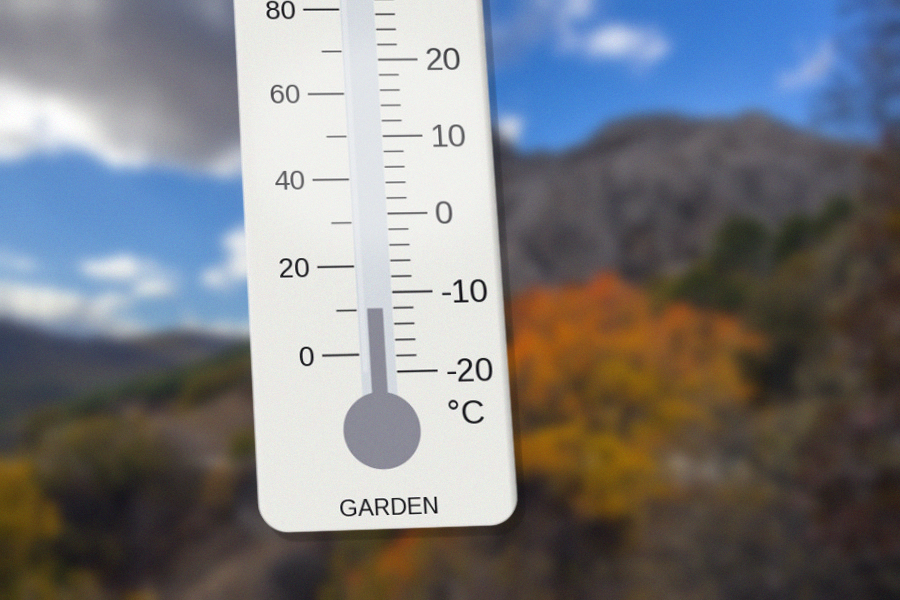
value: -12,°C
